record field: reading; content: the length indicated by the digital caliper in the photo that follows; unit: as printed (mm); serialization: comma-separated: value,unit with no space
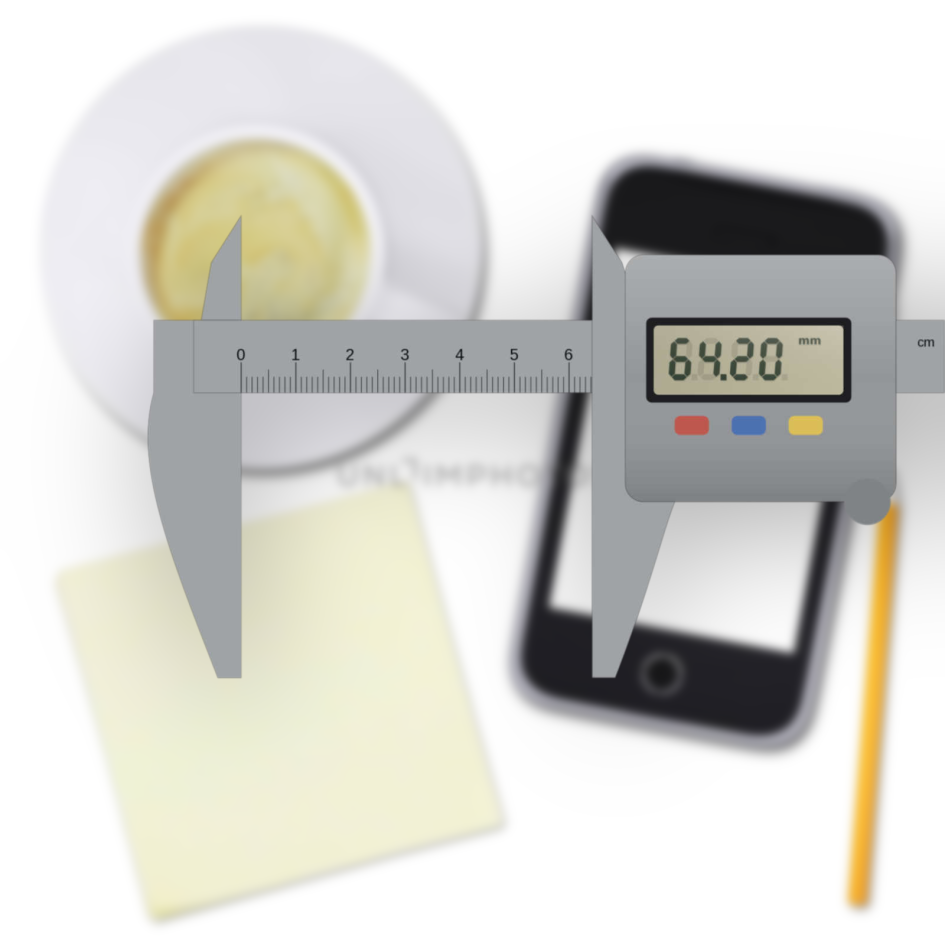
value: 64.20,mm
